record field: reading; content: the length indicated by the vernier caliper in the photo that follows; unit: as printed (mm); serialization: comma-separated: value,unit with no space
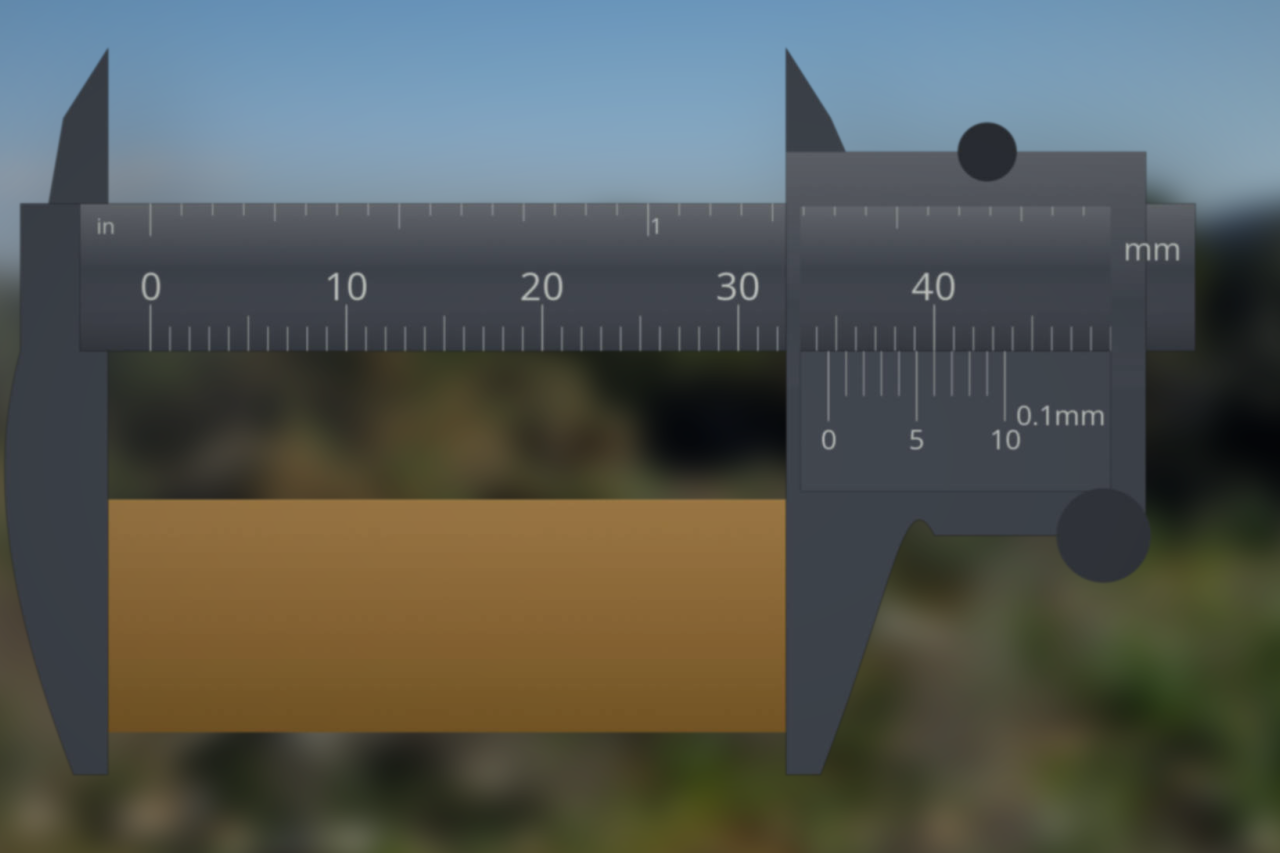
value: 34.6,mm
